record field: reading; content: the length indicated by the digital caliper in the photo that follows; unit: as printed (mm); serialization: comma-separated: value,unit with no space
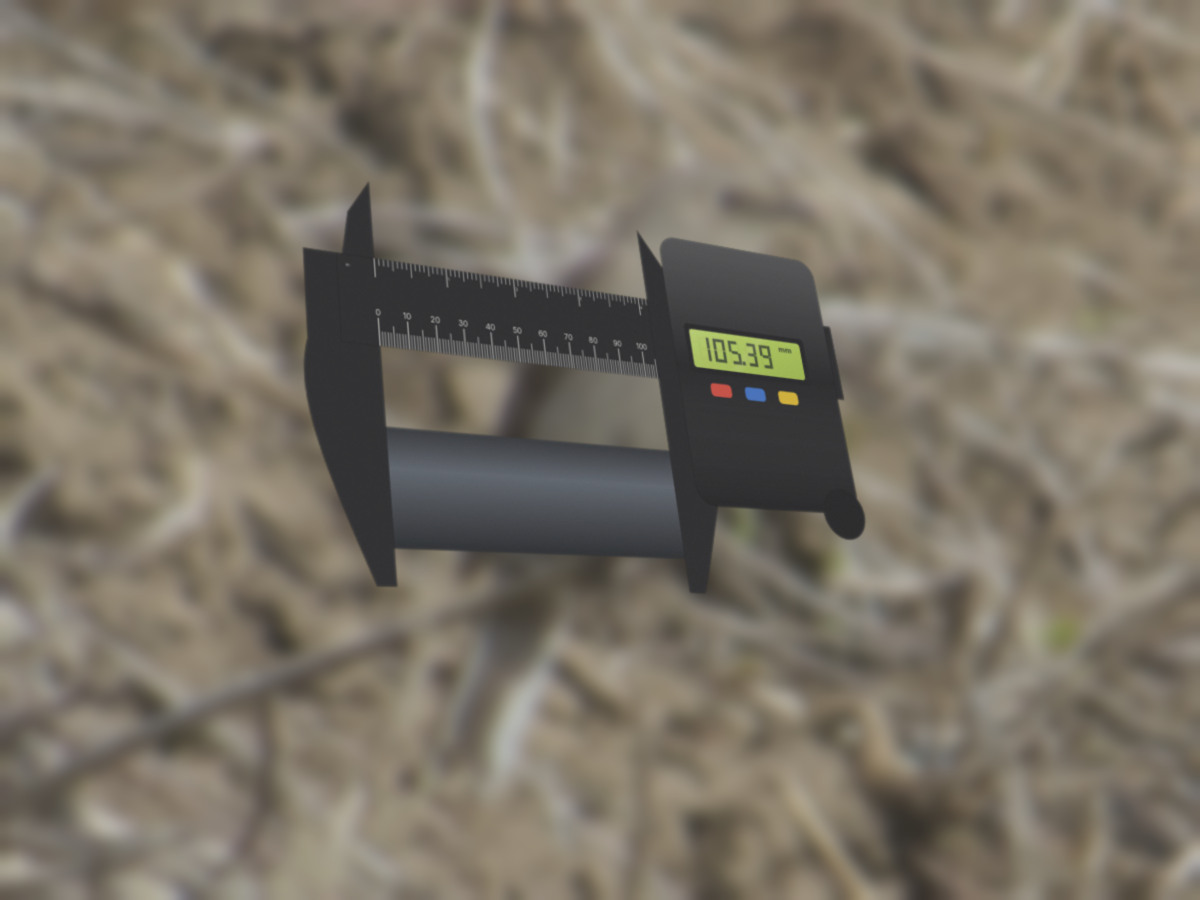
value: 105.39,mm
